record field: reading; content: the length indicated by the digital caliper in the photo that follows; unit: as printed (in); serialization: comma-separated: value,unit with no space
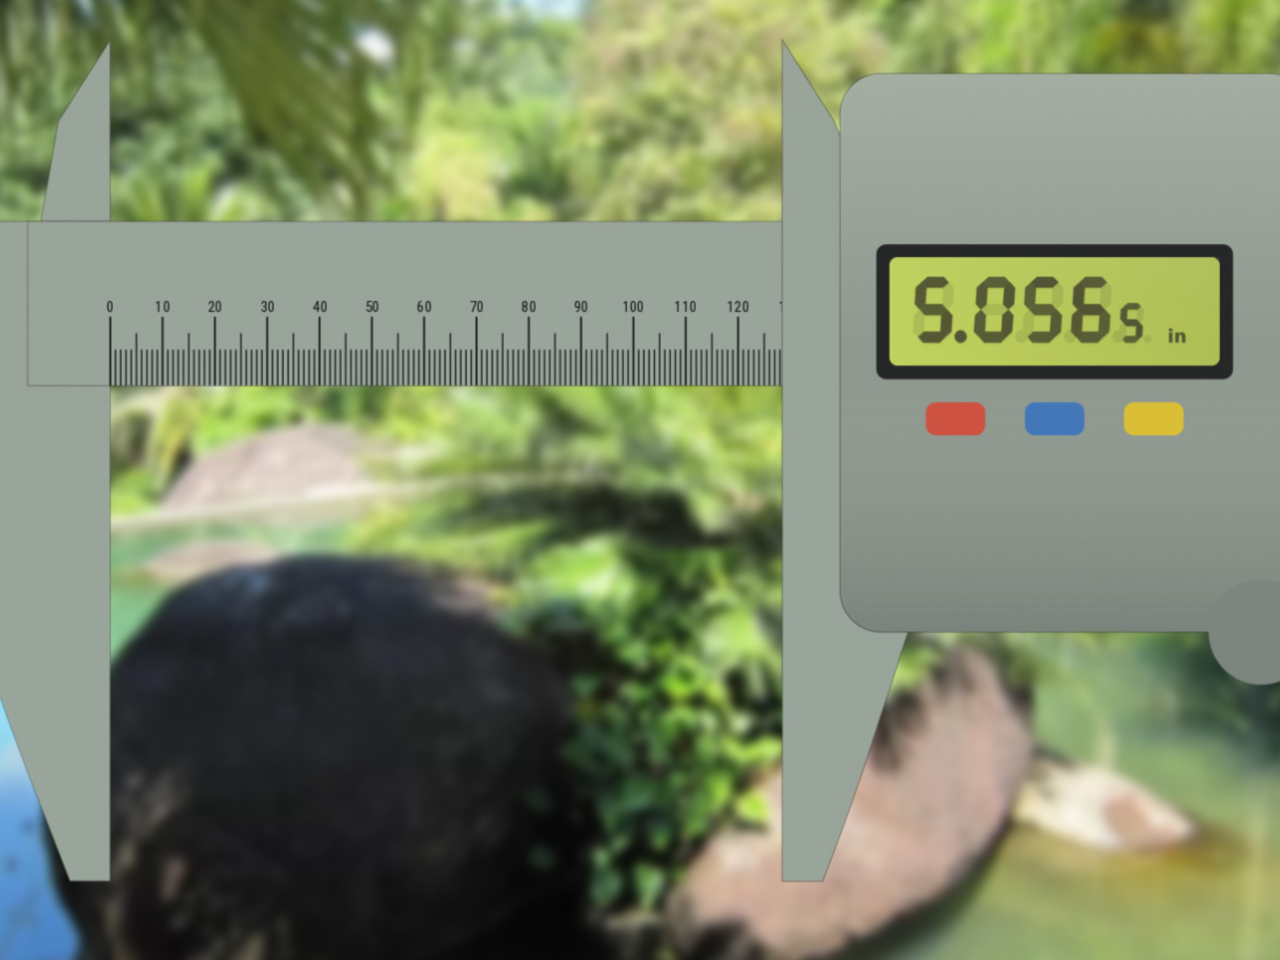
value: 5.0565,in
